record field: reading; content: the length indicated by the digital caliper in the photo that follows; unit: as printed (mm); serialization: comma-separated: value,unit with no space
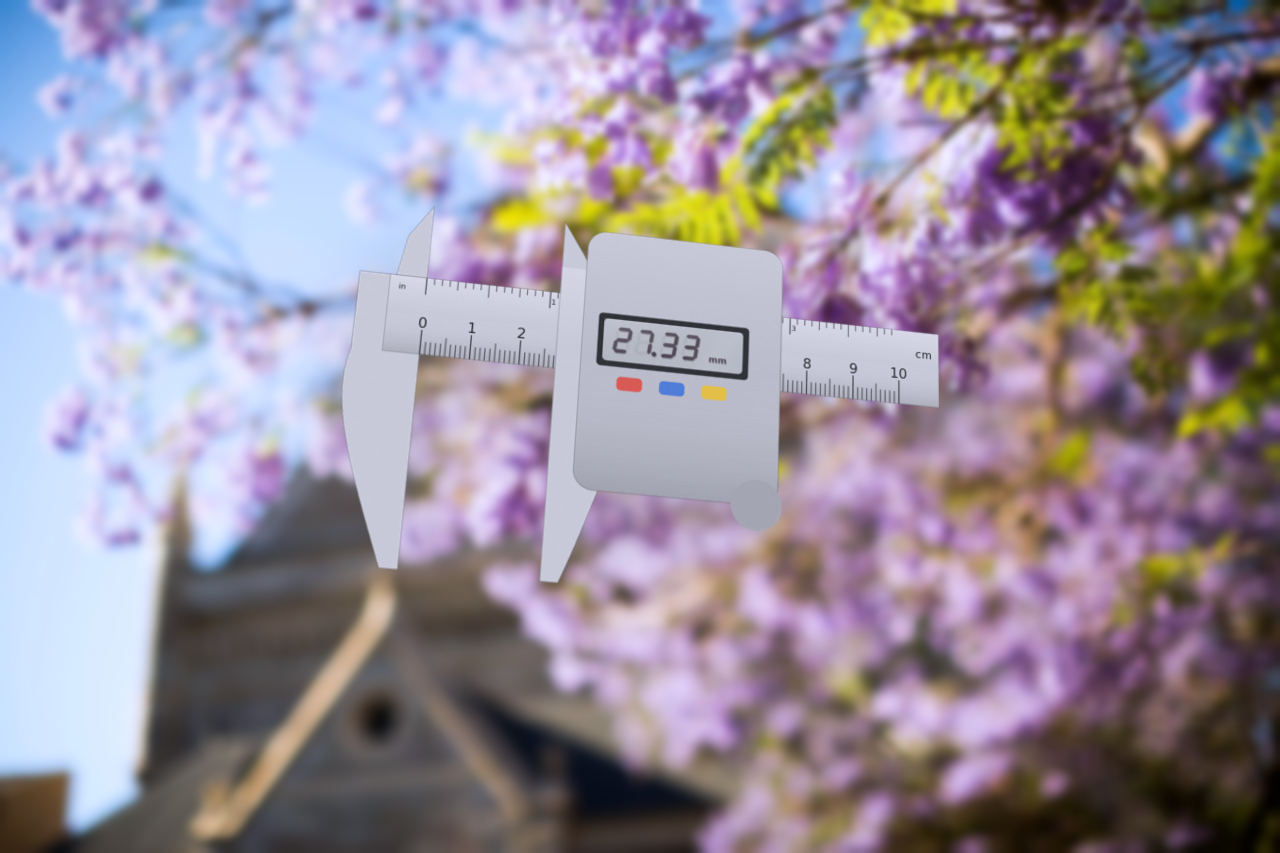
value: 27.33,mm
